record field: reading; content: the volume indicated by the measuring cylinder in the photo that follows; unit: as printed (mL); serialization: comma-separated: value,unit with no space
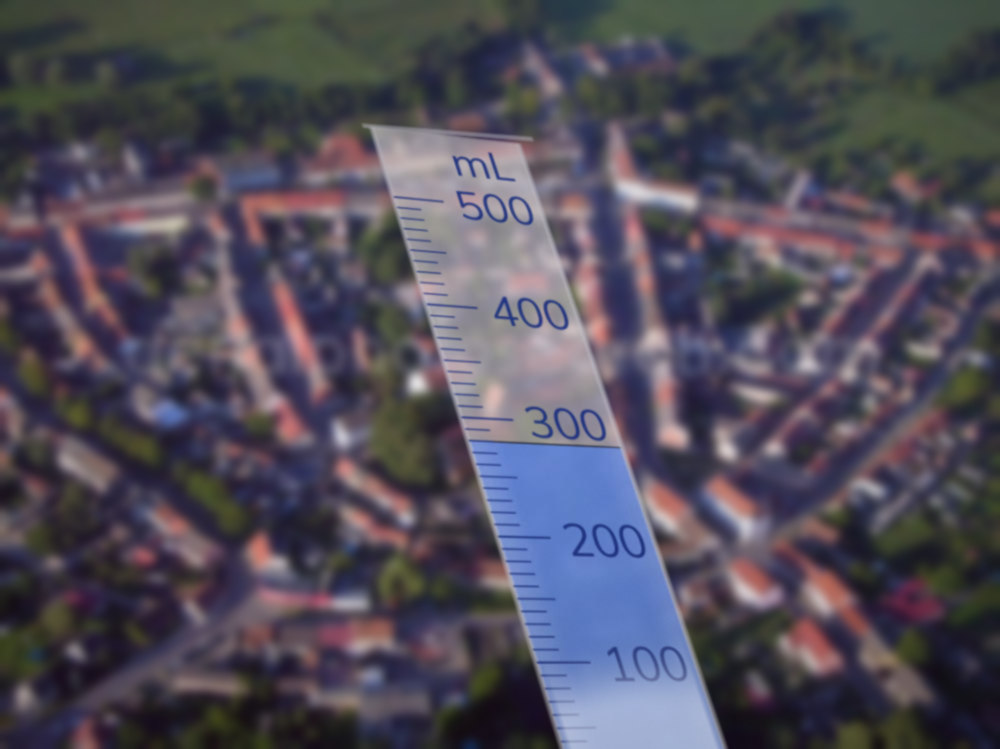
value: 280,mL
